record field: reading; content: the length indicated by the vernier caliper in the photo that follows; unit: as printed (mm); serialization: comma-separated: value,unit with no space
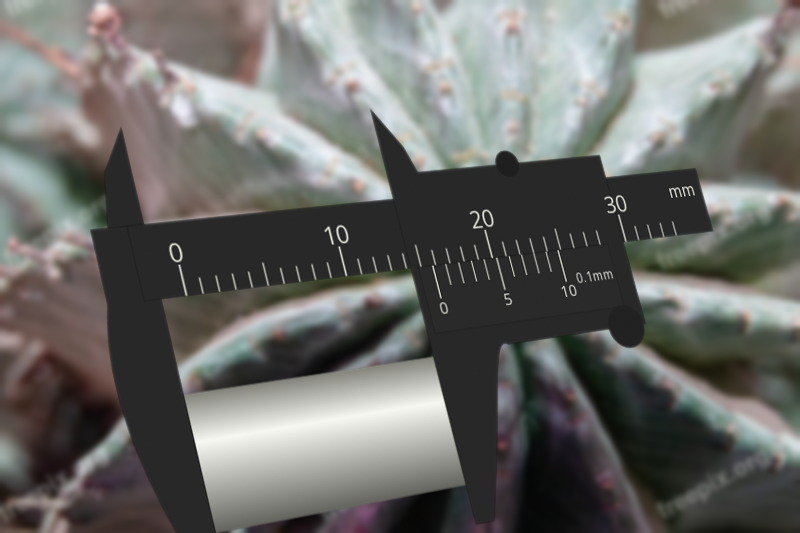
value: 15.8,mm
